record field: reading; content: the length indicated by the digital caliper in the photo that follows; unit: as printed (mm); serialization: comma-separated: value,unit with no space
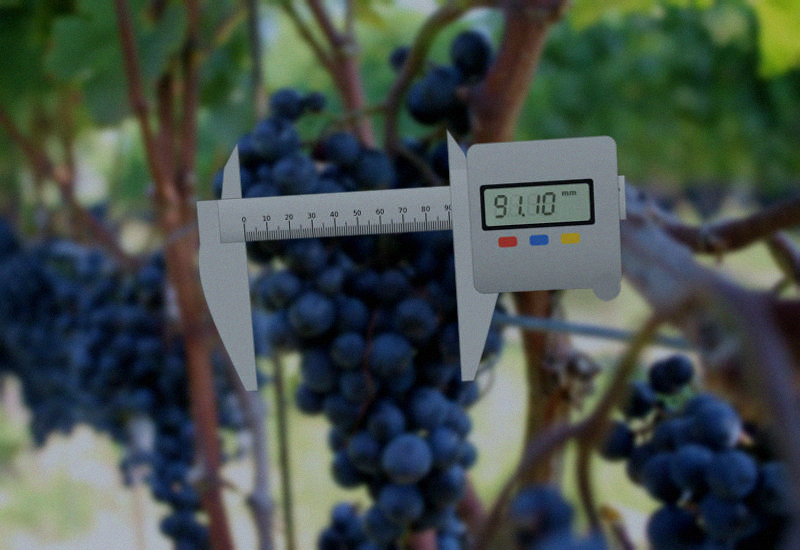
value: 91.10,mm
